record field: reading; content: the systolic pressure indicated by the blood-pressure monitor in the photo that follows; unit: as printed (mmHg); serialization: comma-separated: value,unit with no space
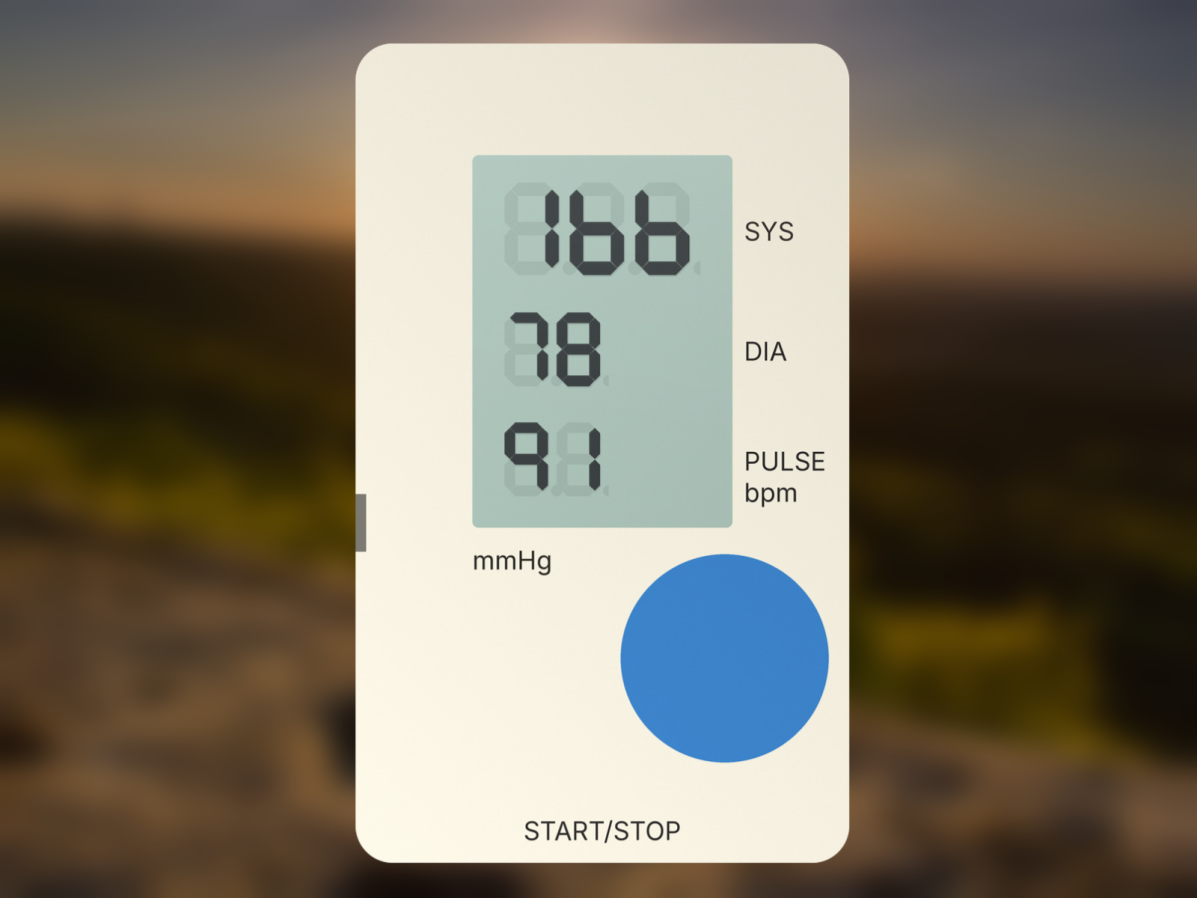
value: 166,mmHg
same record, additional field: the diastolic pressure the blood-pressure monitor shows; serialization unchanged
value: 78,mmHg
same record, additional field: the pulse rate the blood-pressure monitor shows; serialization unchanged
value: 91,bpm
